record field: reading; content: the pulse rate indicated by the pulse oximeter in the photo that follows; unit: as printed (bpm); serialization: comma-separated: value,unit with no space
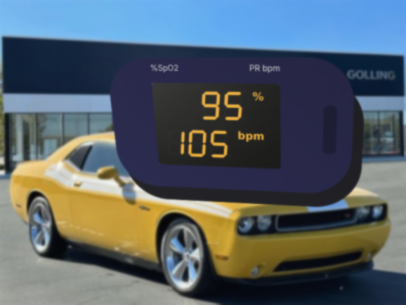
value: 105,bpm
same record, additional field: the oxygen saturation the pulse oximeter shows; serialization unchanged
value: 95,%
